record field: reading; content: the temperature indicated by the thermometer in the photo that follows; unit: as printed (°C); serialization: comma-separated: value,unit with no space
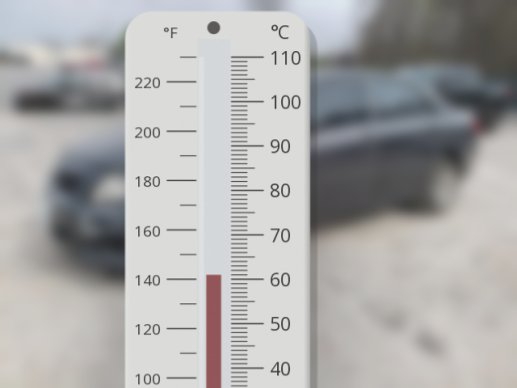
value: 61,°C
